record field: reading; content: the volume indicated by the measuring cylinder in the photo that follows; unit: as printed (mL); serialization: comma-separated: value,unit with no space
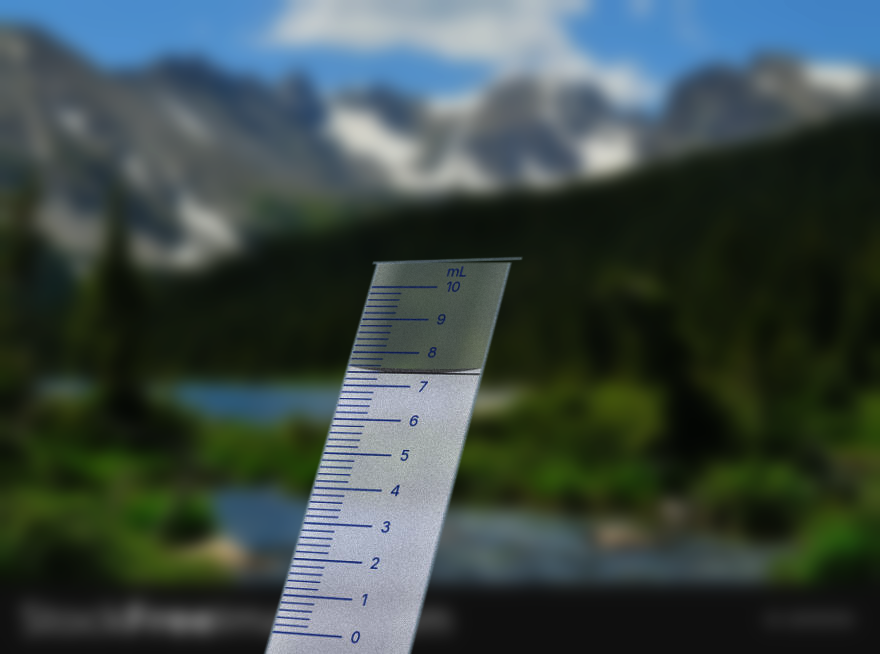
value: 7.4,mL
